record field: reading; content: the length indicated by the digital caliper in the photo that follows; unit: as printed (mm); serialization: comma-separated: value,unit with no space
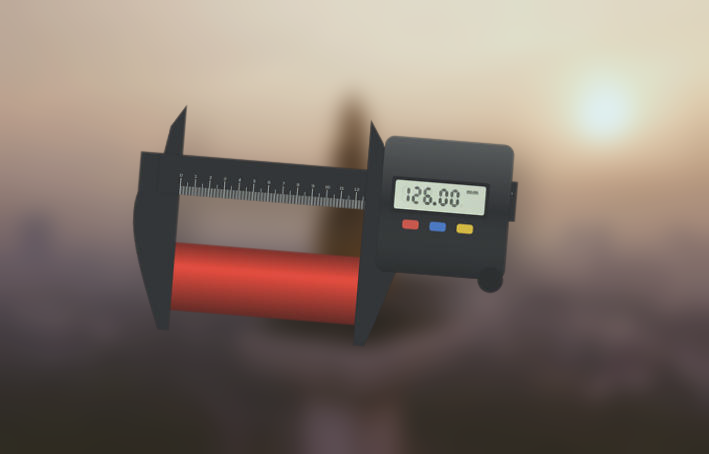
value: 126.00,mm
